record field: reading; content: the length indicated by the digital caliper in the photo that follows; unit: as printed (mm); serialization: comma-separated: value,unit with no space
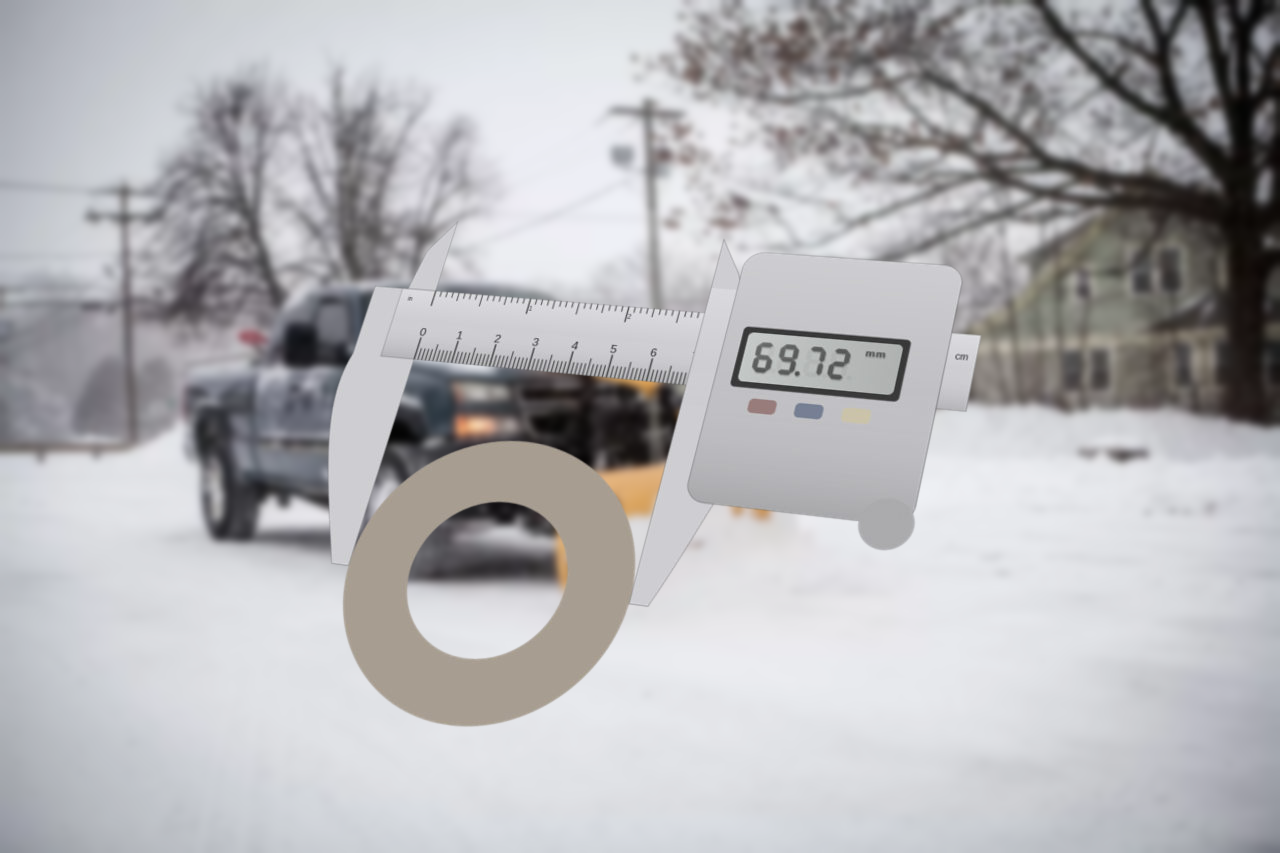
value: 69.72,mm
